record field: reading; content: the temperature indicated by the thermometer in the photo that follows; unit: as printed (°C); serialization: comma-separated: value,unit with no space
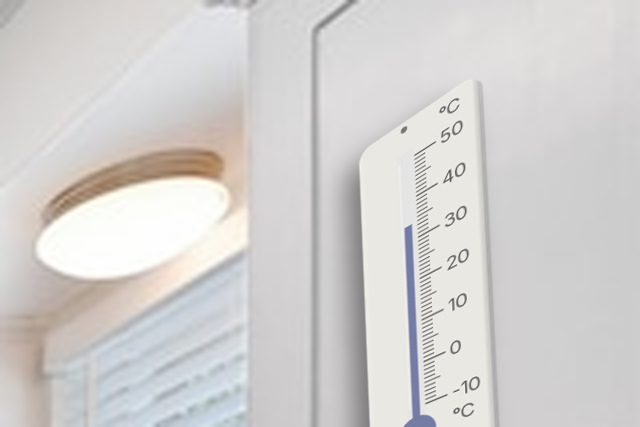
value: 34,°C
